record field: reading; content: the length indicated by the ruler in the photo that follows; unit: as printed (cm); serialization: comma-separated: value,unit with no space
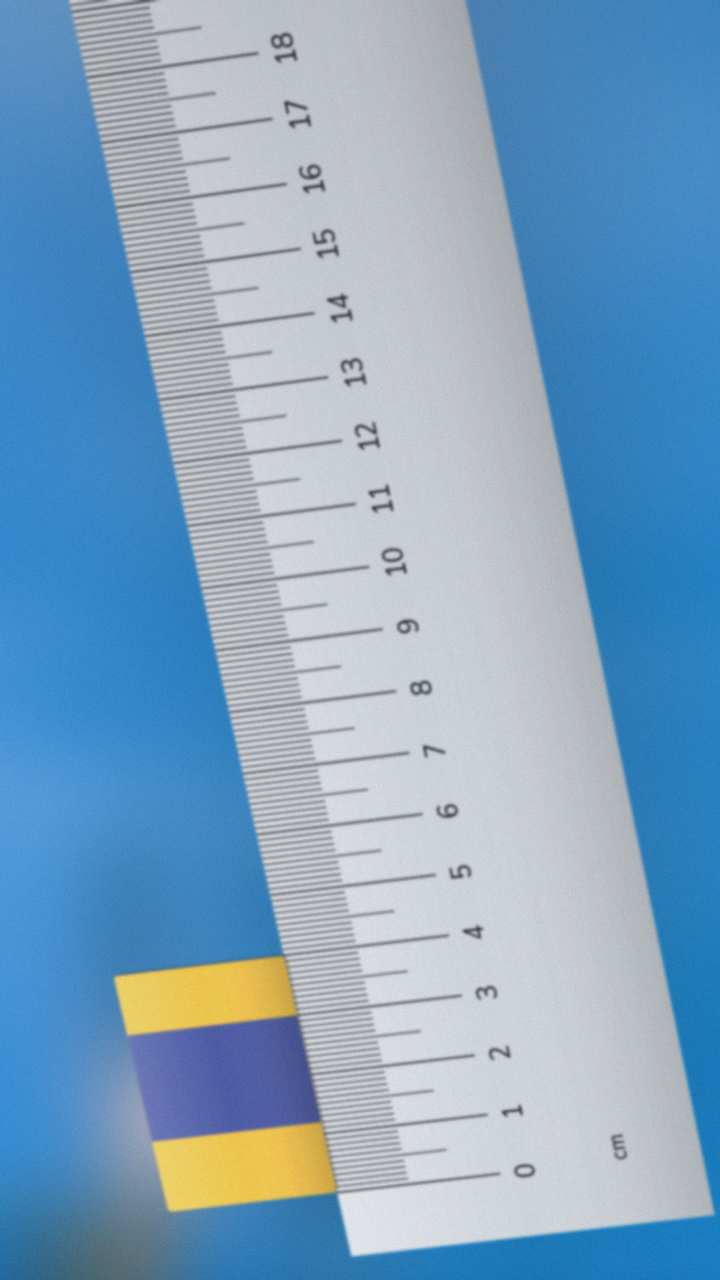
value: 4,cm
